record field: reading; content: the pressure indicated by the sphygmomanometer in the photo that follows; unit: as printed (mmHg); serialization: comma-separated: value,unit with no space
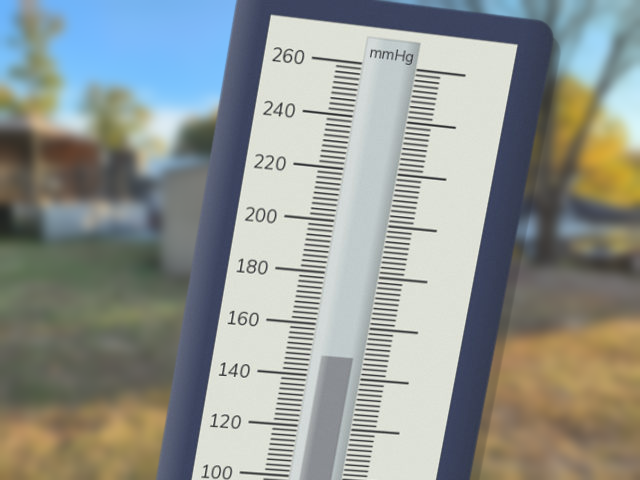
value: 148,mmHg
